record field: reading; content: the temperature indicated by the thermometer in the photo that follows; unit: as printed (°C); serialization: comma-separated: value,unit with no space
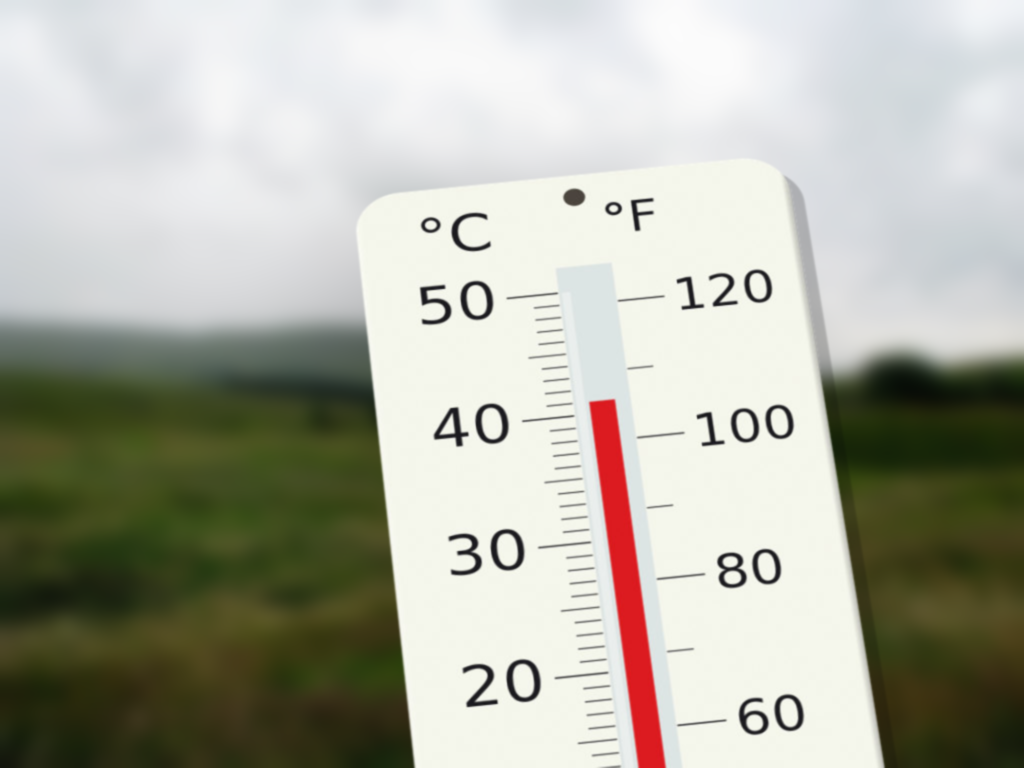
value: 41,°C
